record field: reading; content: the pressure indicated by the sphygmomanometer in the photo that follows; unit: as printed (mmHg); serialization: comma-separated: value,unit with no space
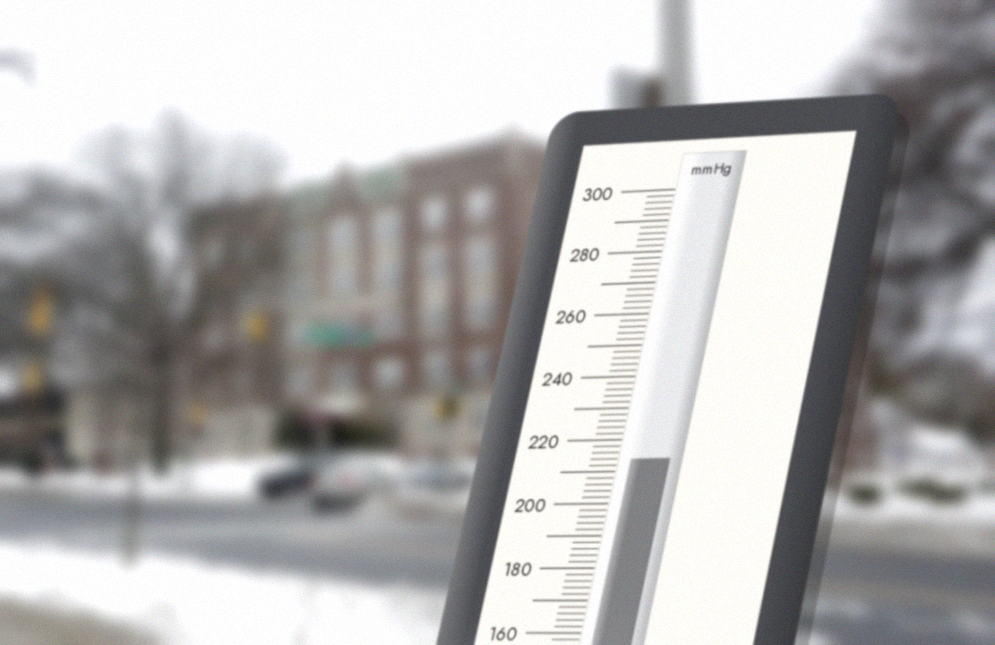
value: 214,mmHg
